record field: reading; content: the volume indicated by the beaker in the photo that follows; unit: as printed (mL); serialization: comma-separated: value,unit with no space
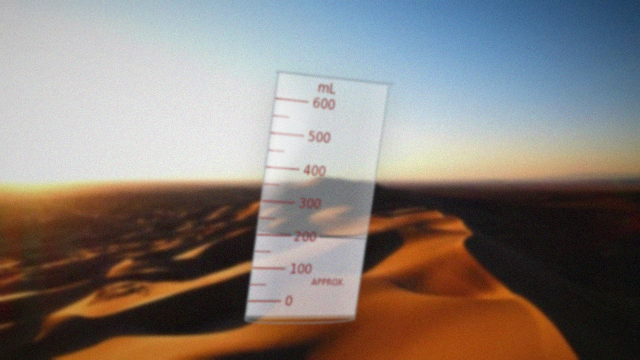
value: 200,mL
